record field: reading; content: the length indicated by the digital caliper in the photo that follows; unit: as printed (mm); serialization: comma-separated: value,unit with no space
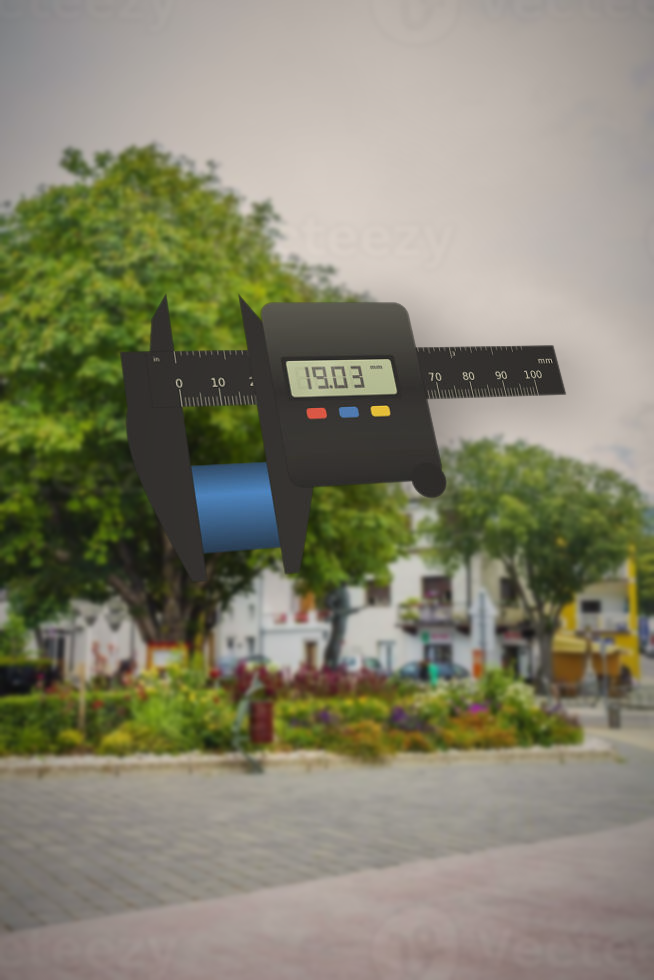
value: 19.03,mm
